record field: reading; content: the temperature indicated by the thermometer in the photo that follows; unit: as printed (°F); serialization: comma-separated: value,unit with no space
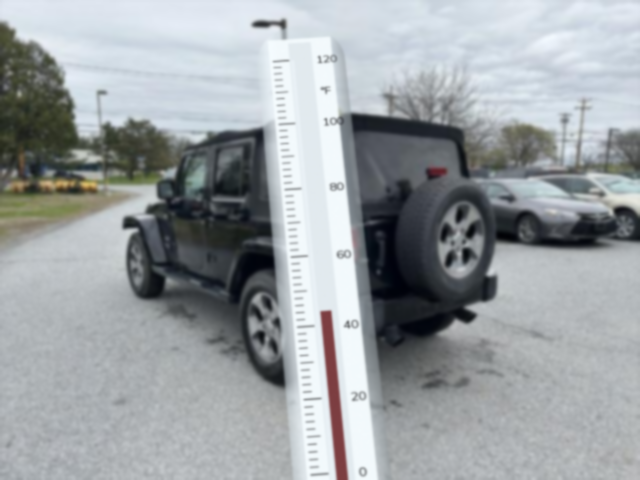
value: 44,°F
